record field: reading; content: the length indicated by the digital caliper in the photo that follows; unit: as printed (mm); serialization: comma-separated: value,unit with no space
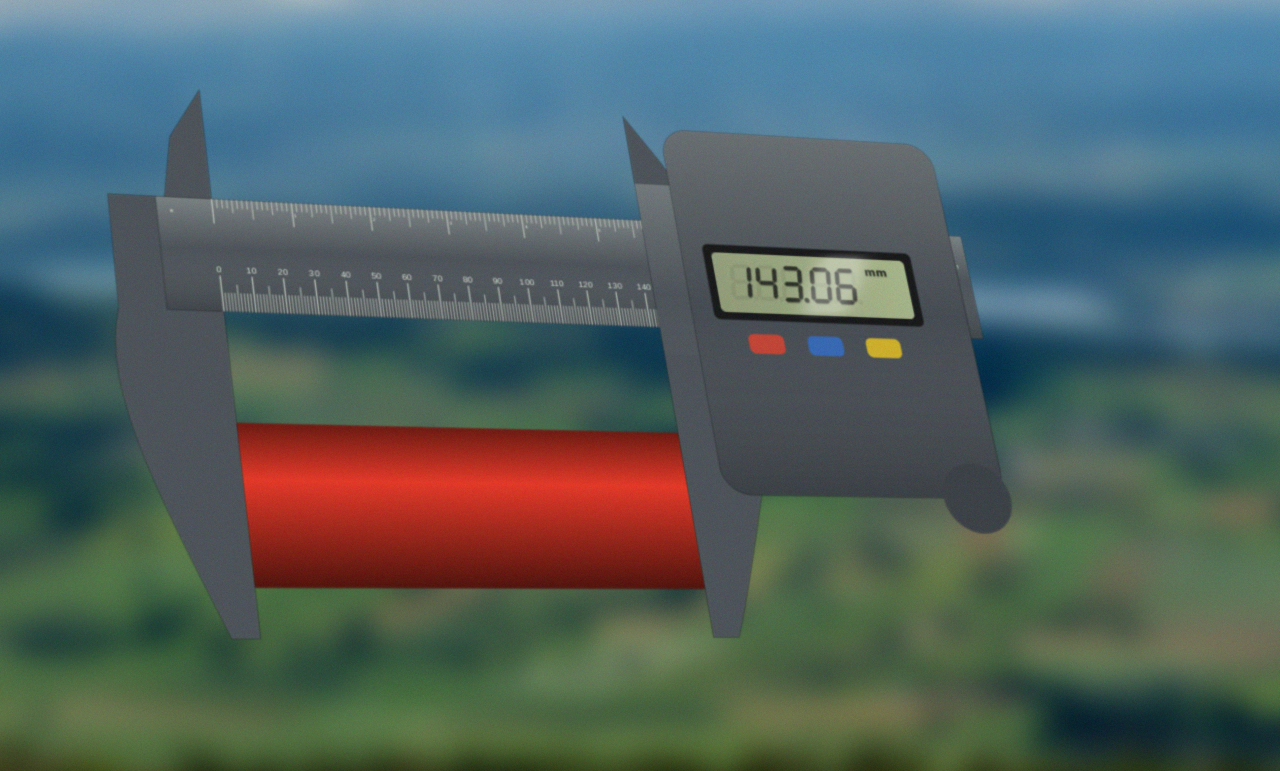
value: 143.06,mm
